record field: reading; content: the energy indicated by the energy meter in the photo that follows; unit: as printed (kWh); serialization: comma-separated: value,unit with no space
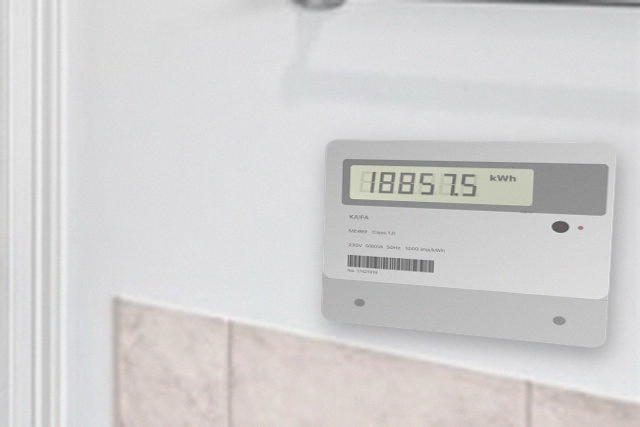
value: 18857.5,kWh
